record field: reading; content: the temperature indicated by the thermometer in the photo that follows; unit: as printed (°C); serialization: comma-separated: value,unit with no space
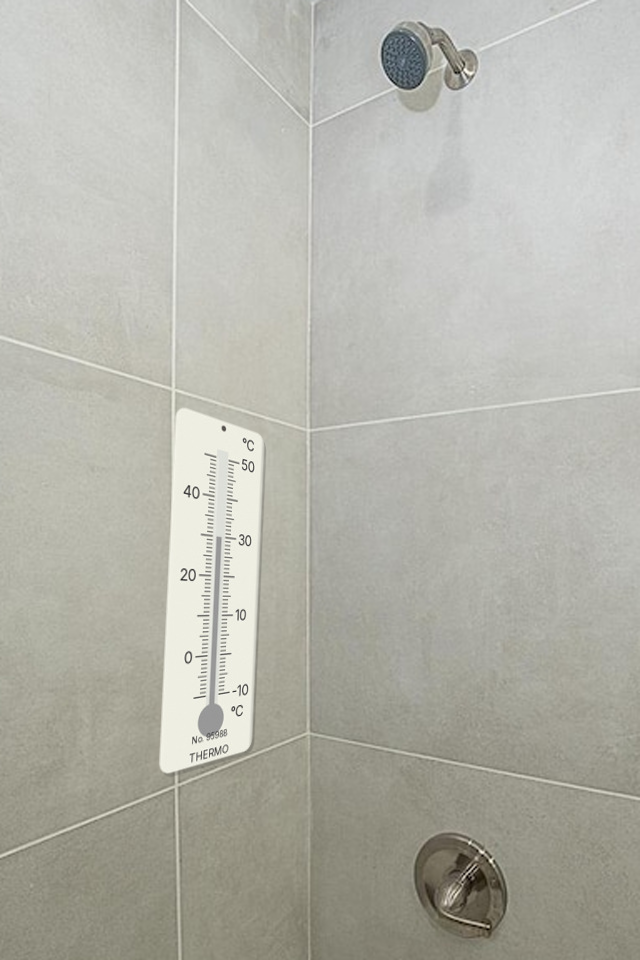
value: 30,°C
